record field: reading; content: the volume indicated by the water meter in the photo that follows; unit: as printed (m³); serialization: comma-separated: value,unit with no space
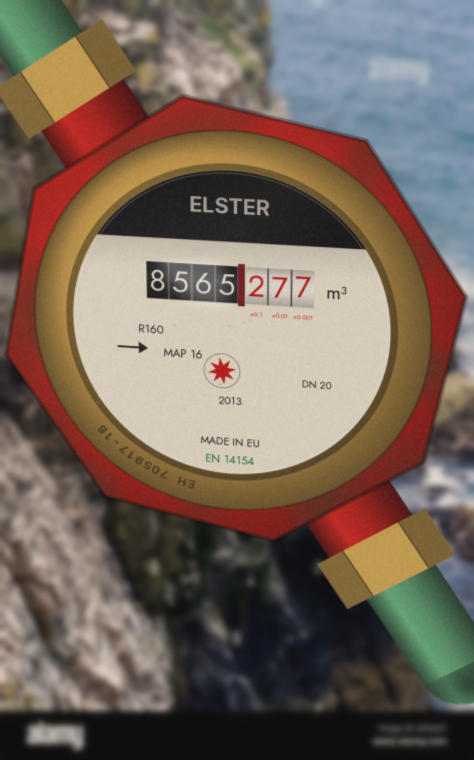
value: 8565.277,m³
